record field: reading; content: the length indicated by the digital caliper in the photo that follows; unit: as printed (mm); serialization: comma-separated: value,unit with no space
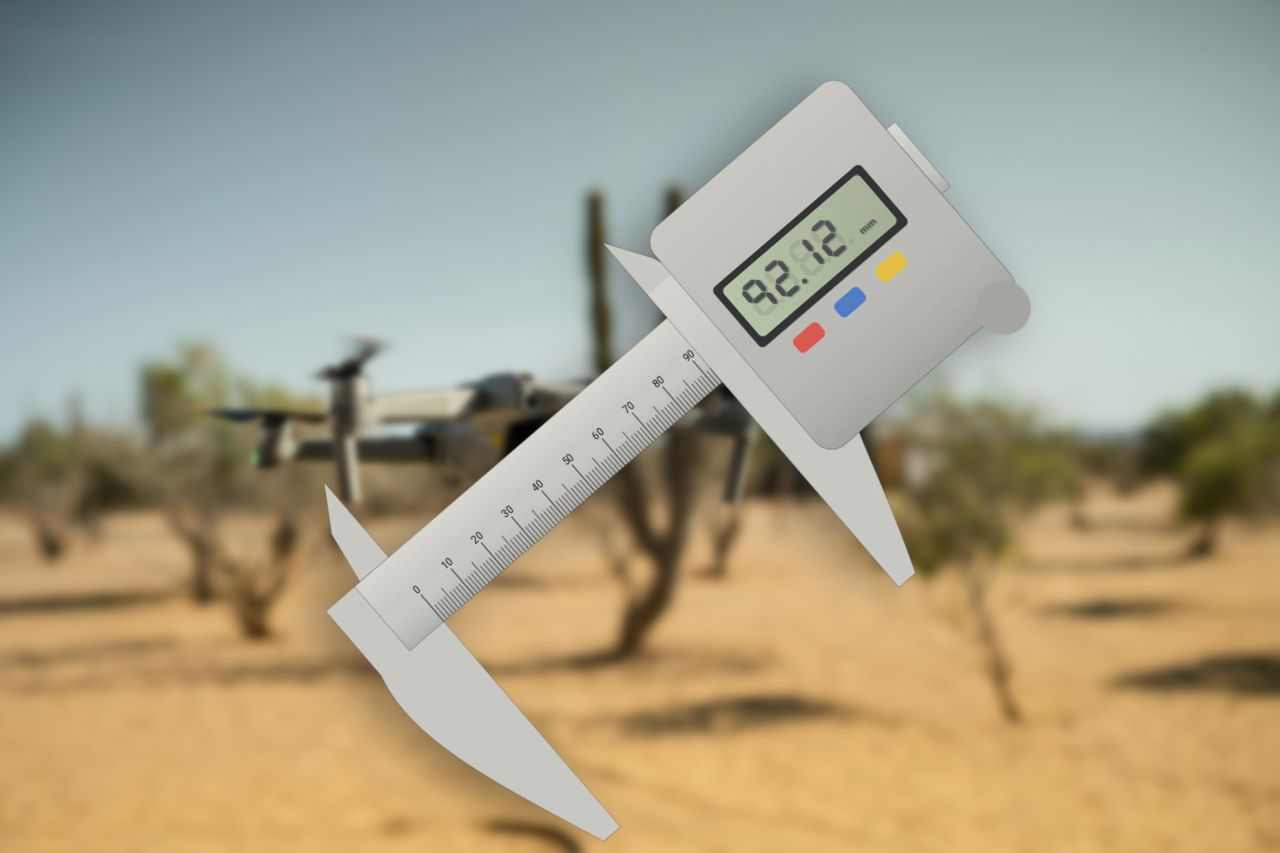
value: 92.12,mm
